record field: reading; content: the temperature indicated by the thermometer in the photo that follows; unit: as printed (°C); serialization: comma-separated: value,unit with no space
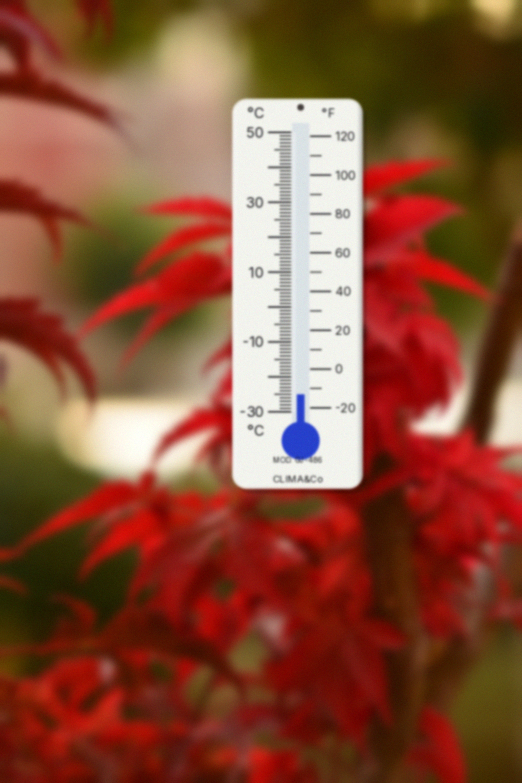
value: -25,°C
